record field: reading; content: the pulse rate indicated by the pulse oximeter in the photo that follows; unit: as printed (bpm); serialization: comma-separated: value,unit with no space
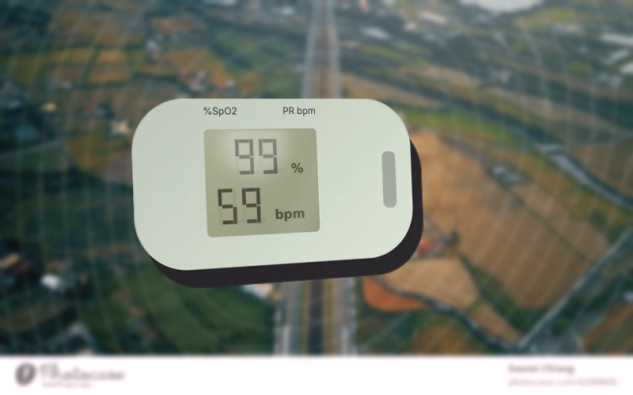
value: 59,bpm
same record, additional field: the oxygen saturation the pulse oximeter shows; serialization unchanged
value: 99,%
